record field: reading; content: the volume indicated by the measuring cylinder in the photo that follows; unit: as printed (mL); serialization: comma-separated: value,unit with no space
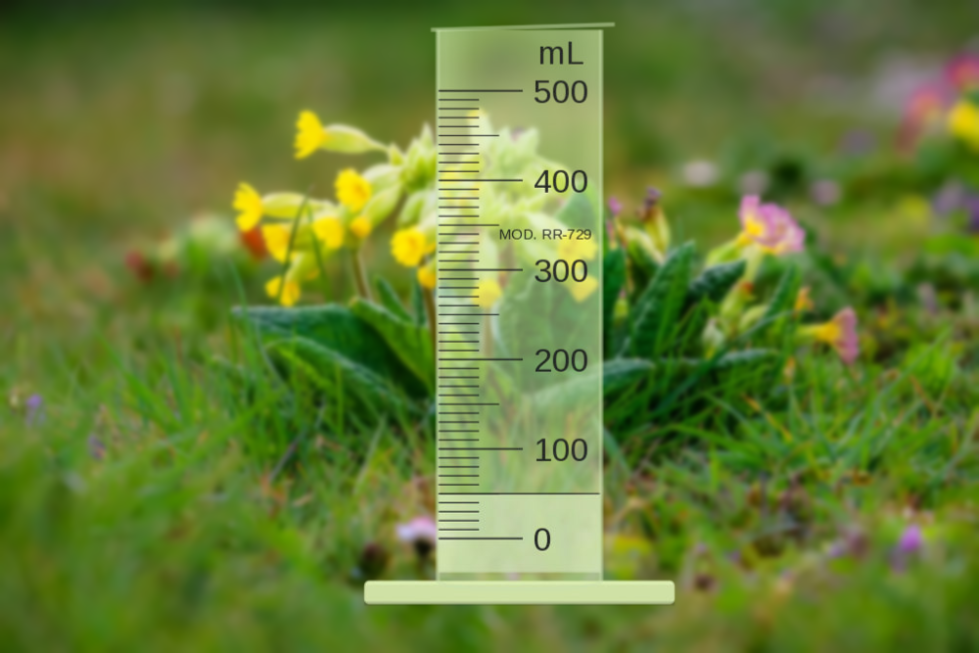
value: 50,mL
